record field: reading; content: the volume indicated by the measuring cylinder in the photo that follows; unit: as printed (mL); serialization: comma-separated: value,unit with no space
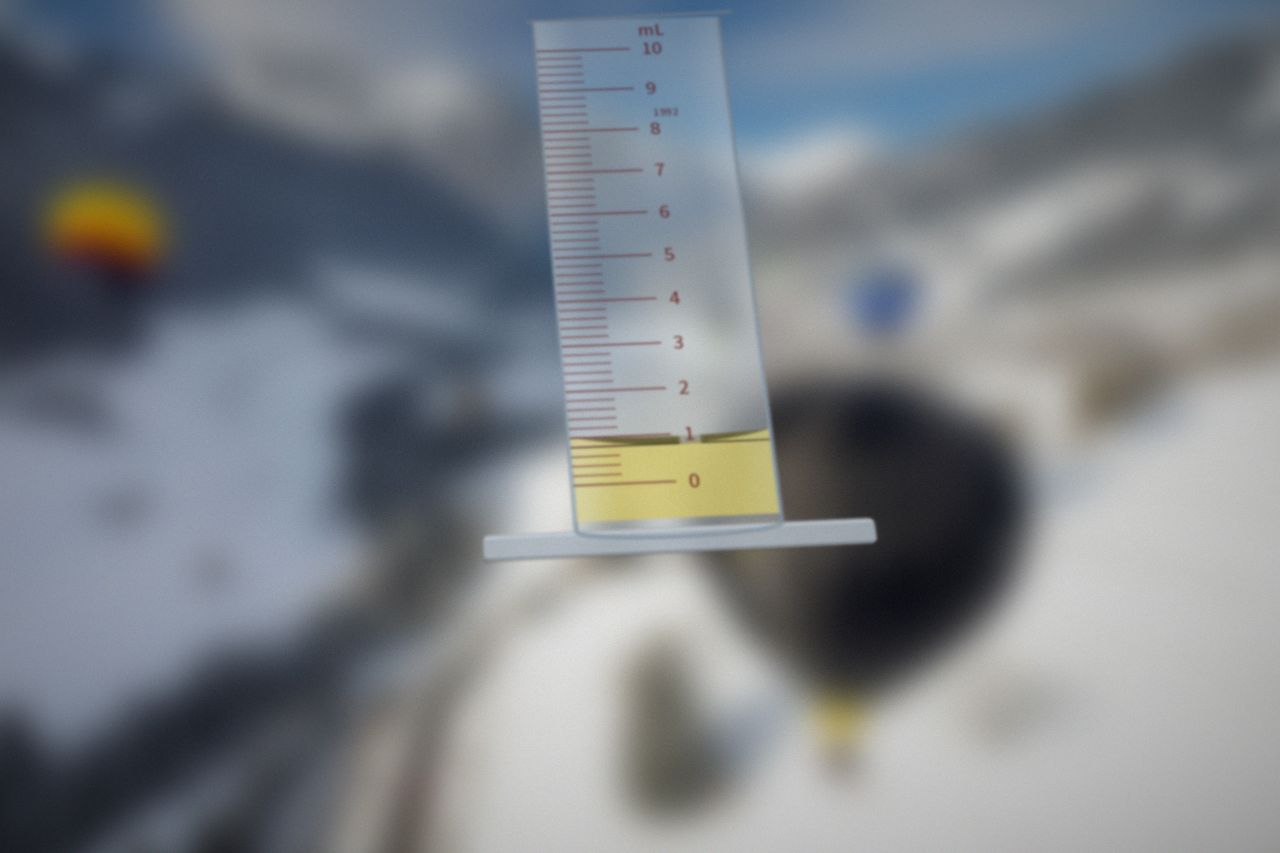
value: 0.8,mL
